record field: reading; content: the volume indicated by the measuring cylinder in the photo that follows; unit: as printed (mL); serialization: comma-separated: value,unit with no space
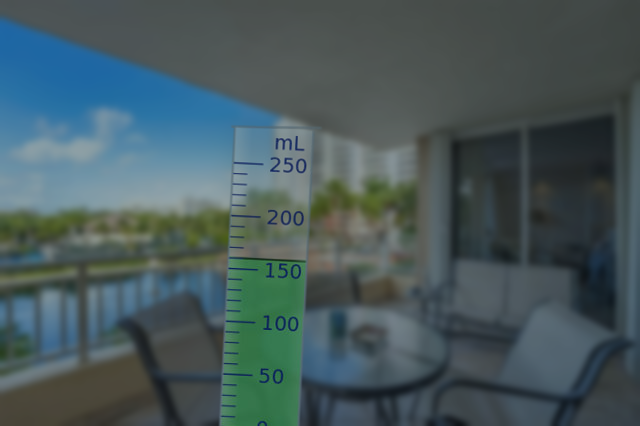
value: 160,mL
